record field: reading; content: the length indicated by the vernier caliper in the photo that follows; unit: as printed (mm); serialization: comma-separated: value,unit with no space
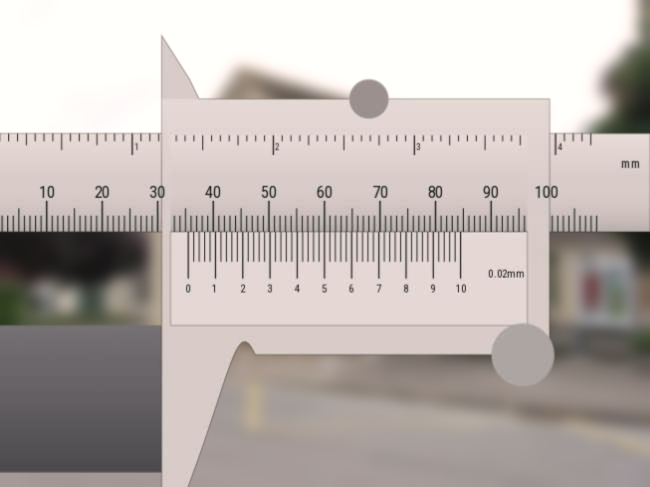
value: 35.5,mm
